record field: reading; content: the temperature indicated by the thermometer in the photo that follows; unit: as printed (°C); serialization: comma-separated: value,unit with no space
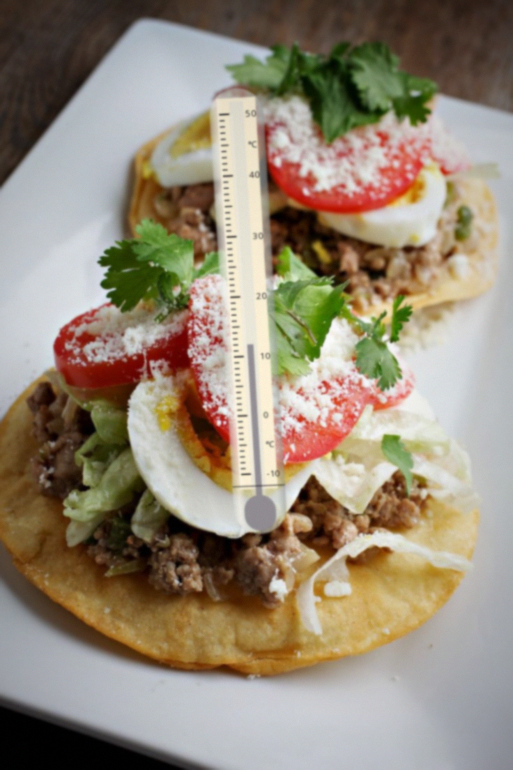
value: 12,°C
